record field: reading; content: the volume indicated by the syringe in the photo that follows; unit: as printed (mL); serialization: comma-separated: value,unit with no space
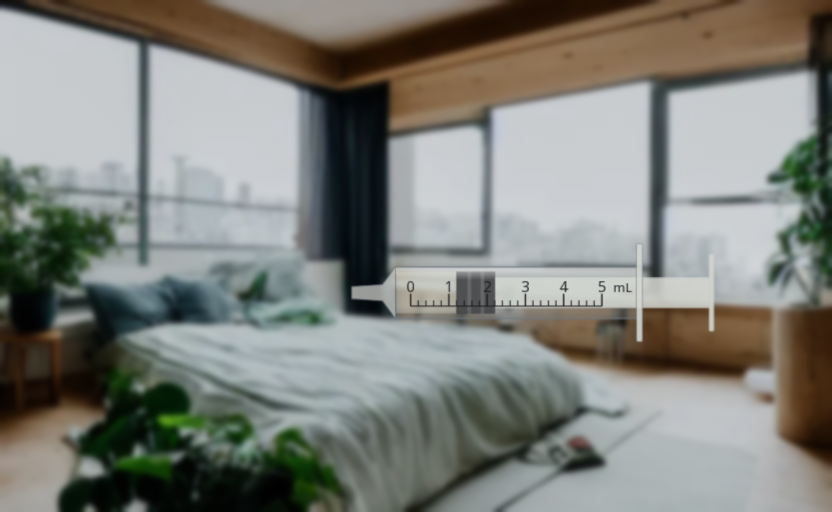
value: 1.2,mL
